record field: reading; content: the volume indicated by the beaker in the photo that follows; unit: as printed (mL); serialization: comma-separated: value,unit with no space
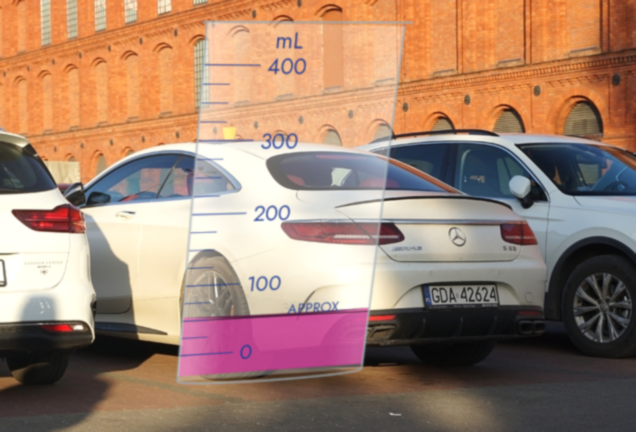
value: 50,mL
